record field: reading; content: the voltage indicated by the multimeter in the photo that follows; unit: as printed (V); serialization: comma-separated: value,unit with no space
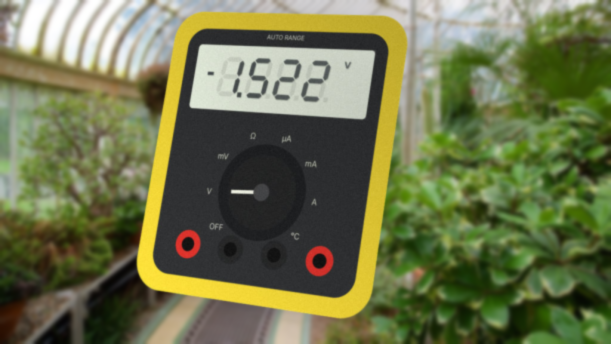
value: -1.522,V
